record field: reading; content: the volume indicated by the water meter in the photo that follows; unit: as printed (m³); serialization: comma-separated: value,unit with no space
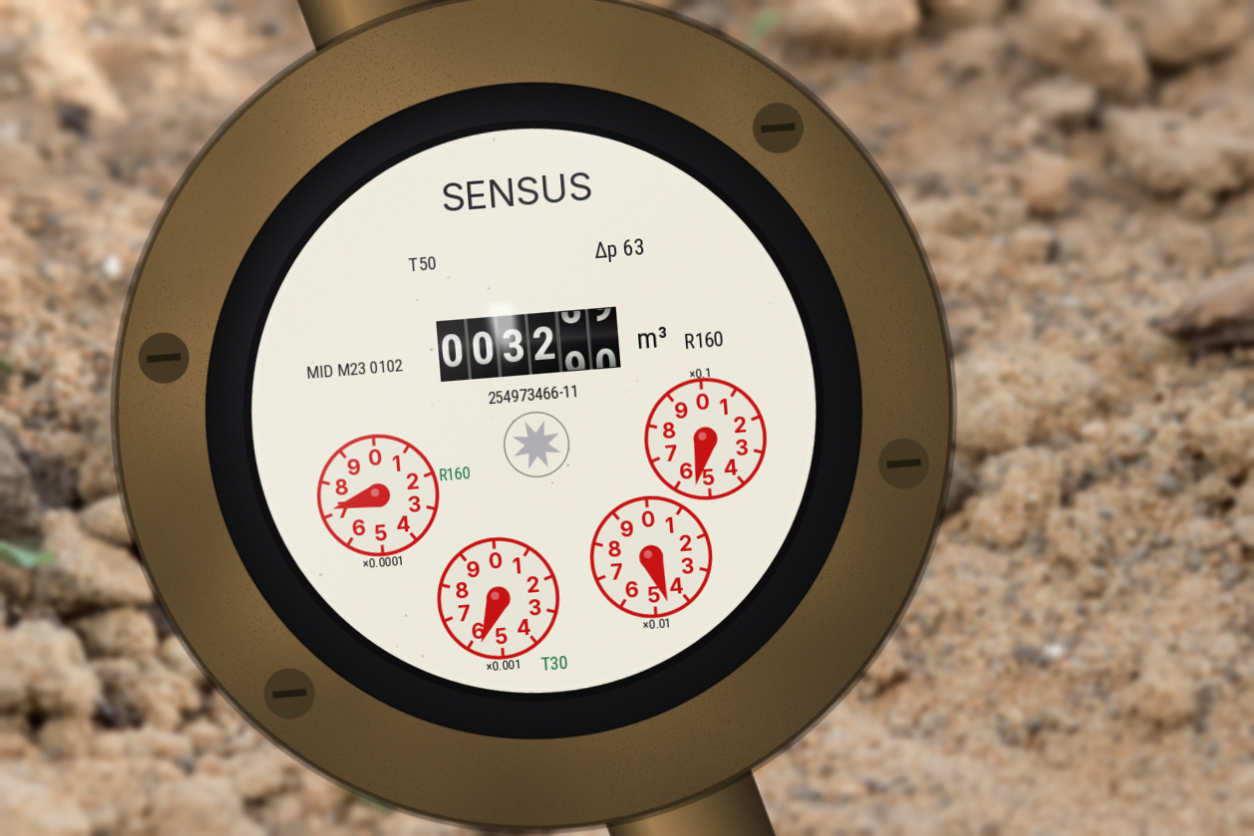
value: 3289.5457,m³
